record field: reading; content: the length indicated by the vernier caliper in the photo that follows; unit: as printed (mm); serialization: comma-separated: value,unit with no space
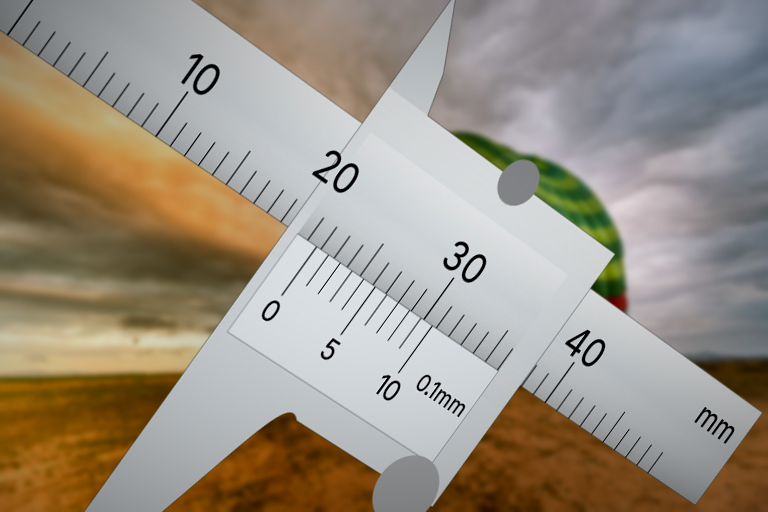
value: 21.7,mm
